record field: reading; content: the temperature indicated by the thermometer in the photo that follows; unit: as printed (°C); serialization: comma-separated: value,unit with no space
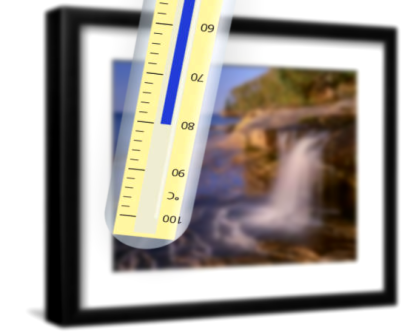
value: 80,°C
